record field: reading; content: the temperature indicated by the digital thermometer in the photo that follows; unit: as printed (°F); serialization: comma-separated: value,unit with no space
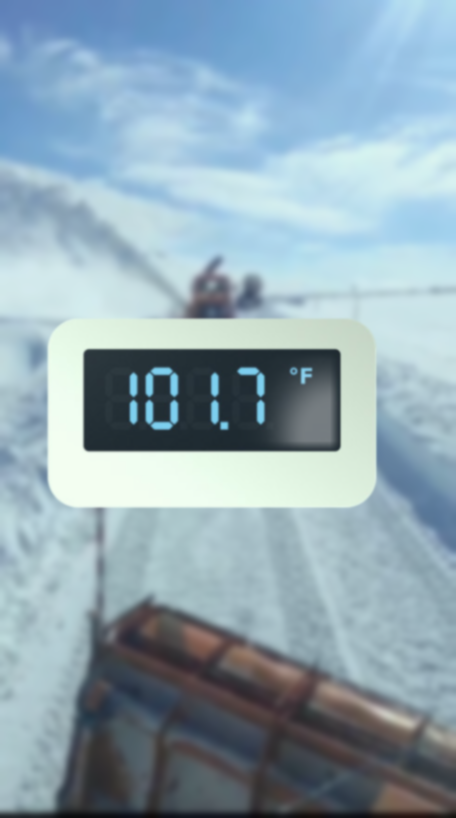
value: 101.7,°F
